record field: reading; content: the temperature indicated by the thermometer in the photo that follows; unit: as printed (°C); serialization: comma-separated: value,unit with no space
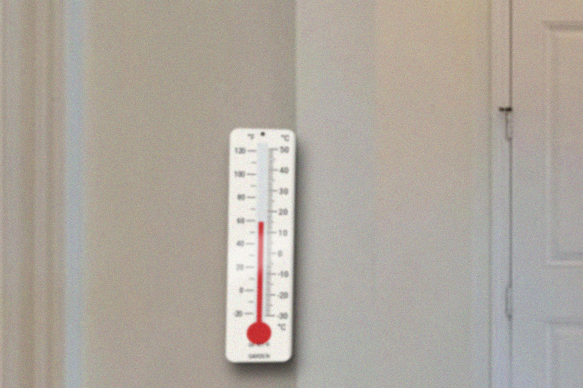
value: 15,°C
